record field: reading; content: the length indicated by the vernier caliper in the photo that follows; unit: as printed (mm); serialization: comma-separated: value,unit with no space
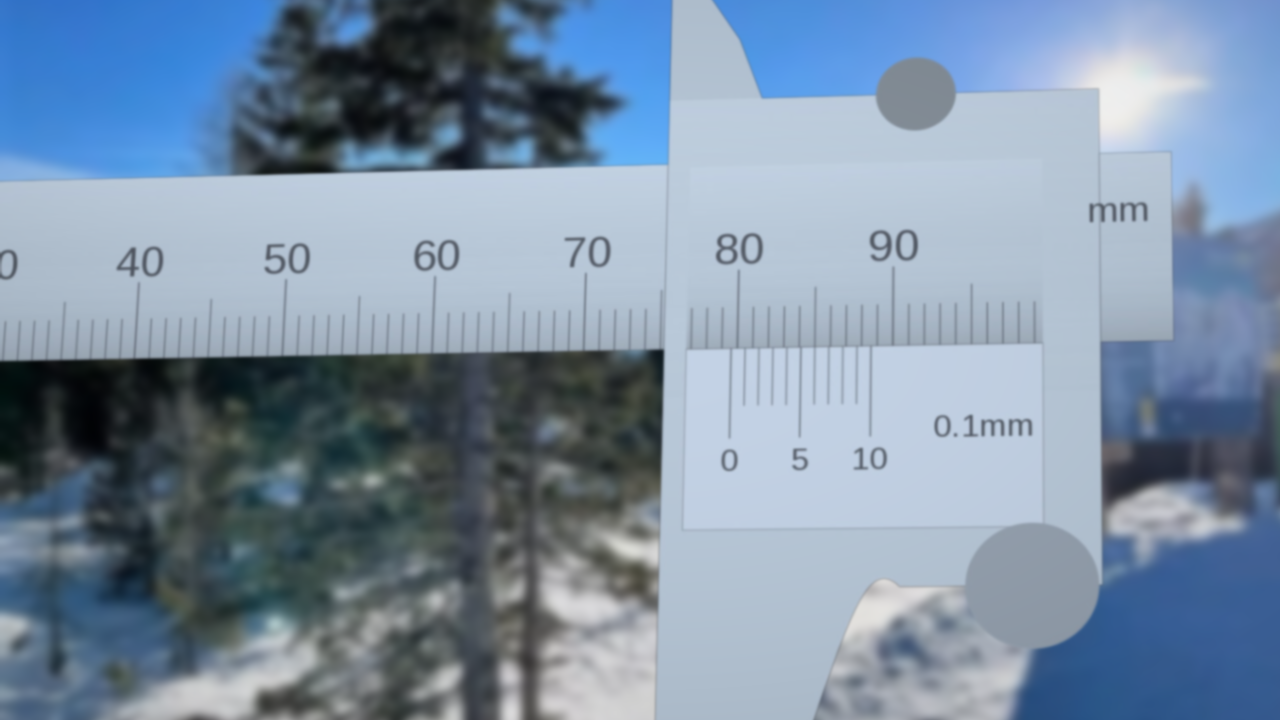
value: 79.6,mm
